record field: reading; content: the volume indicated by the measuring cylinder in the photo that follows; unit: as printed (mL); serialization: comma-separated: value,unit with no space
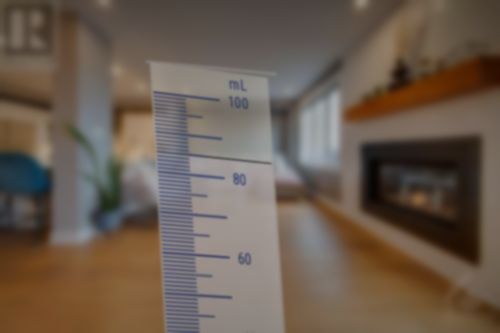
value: 85,mL
